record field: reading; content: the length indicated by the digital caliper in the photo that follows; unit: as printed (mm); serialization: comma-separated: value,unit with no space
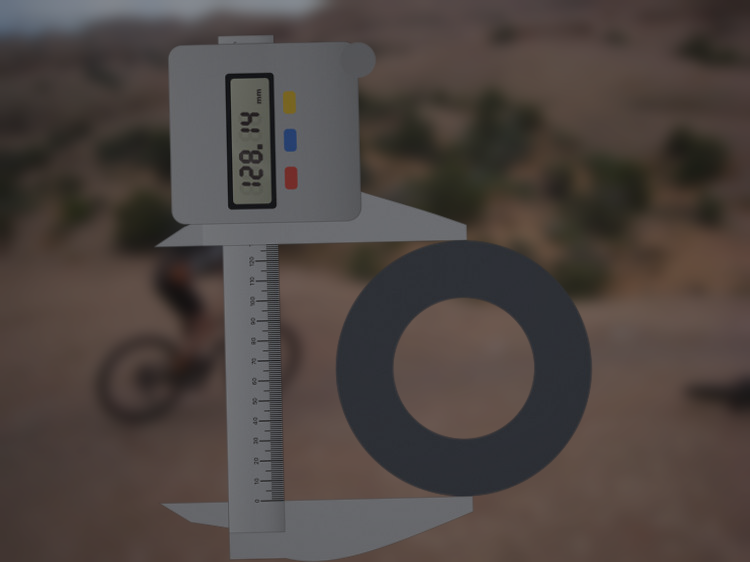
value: 128.14,mm
